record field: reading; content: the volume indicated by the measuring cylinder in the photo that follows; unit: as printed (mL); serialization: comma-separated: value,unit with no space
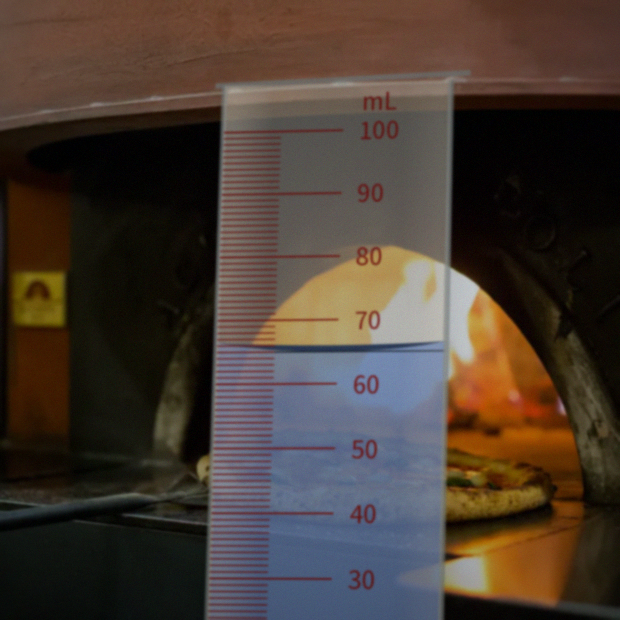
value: 65,mL
